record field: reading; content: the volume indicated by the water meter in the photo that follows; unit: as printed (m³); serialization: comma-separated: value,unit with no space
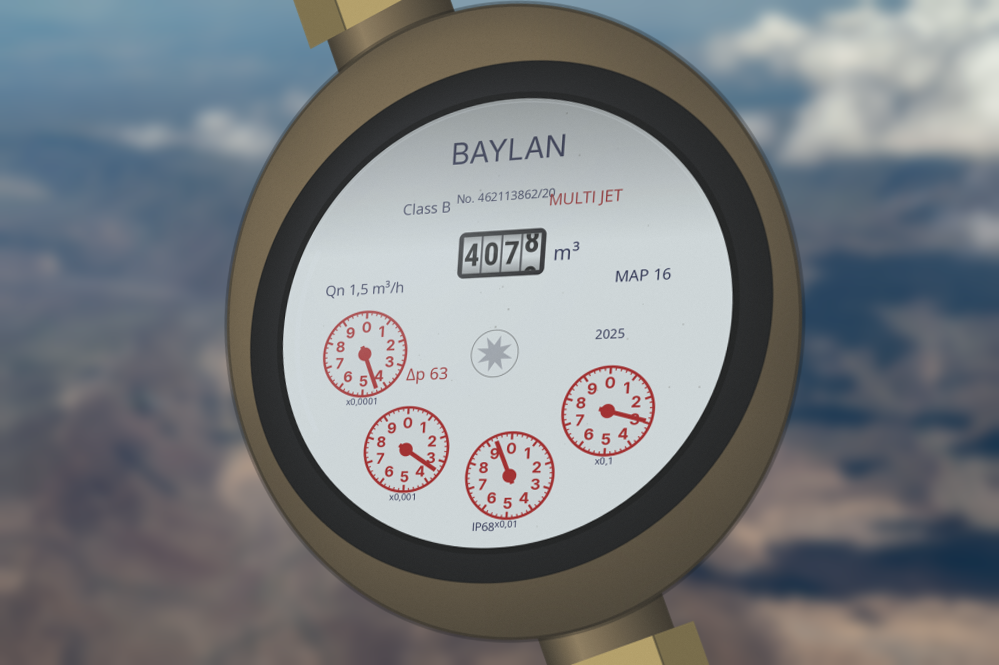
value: 4078.2934,m³
